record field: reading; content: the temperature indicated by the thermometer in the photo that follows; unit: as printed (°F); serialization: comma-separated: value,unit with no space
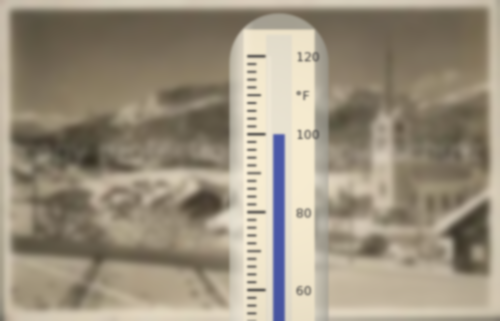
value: 100,°F
